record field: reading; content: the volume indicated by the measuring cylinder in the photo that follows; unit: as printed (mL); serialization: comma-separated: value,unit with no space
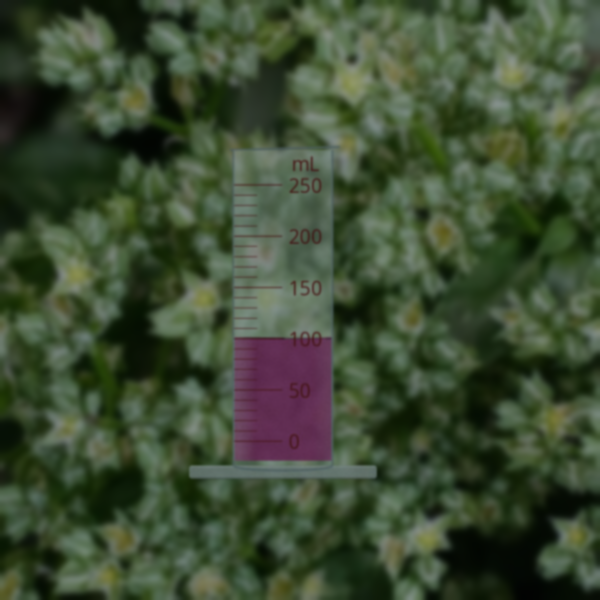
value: 100,mL
